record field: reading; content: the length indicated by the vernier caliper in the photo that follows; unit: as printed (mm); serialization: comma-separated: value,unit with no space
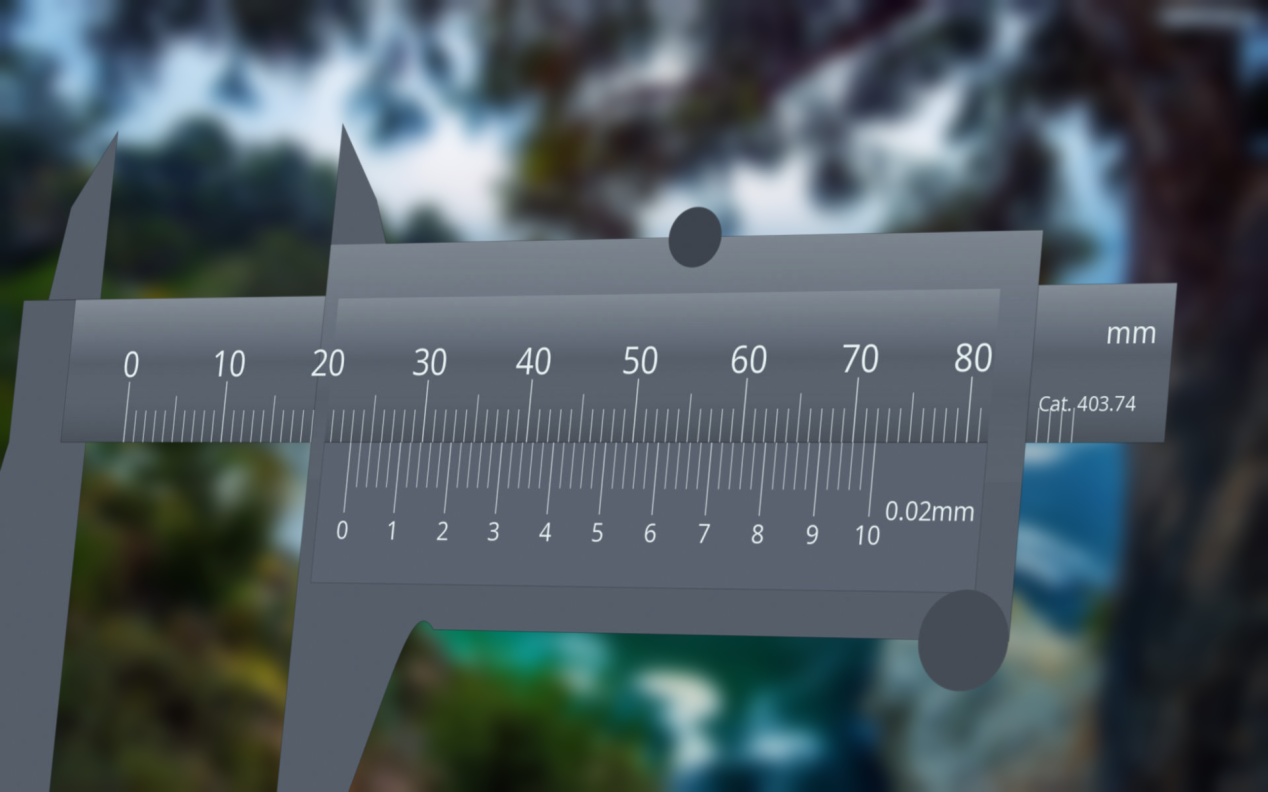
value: 23.0,mm
